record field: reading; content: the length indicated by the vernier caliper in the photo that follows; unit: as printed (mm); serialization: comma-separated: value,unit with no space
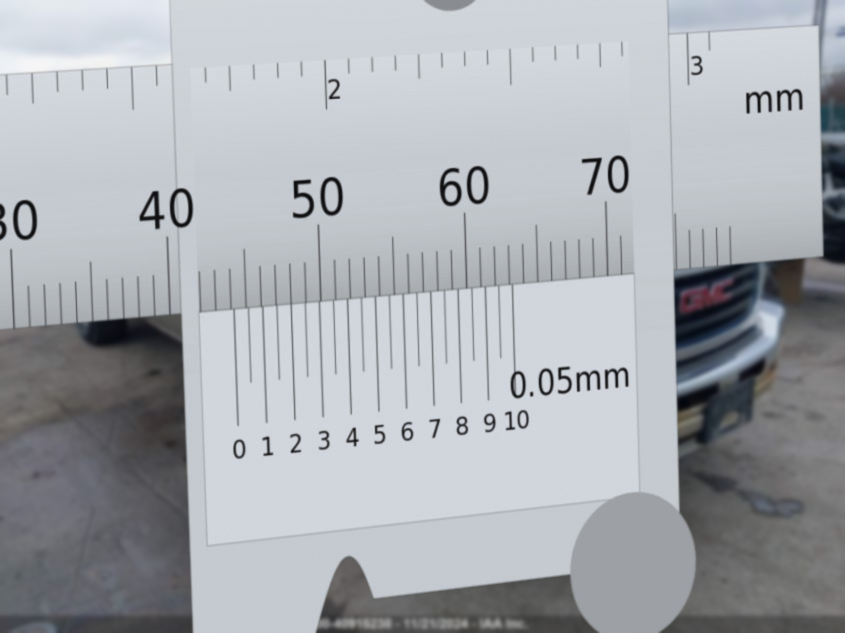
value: 44.2,mm
